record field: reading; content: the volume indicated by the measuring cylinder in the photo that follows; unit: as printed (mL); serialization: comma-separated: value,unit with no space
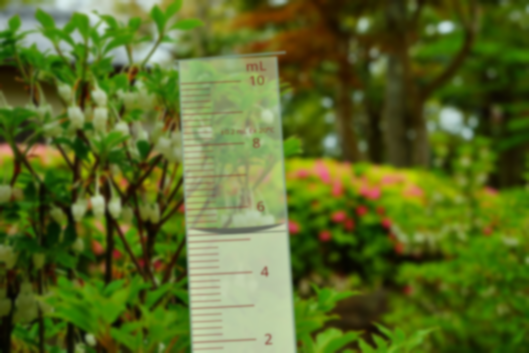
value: 5.2,mL
